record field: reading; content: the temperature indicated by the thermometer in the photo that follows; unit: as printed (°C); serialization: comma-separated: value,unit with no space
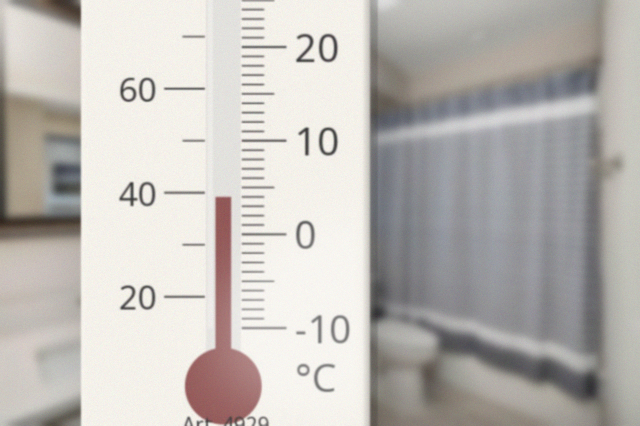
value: 4,°C
